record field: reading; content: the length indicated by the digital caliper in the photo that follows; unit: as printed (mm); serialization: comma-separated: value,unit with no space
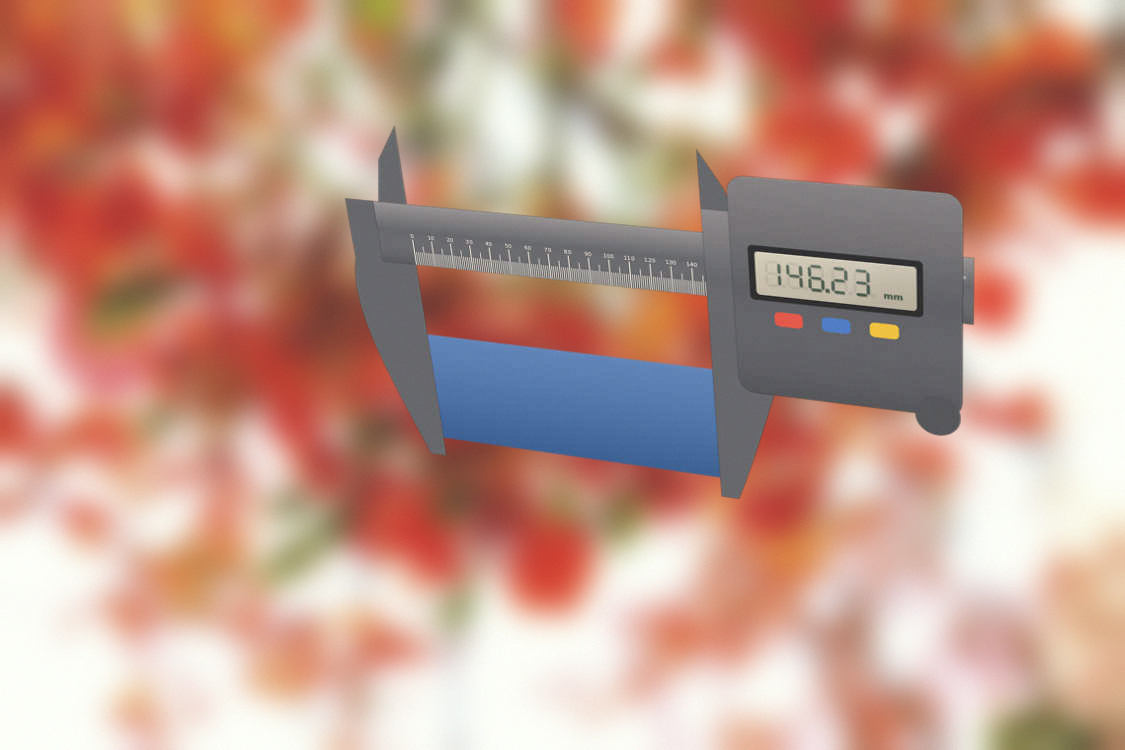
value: 146.23,mm
